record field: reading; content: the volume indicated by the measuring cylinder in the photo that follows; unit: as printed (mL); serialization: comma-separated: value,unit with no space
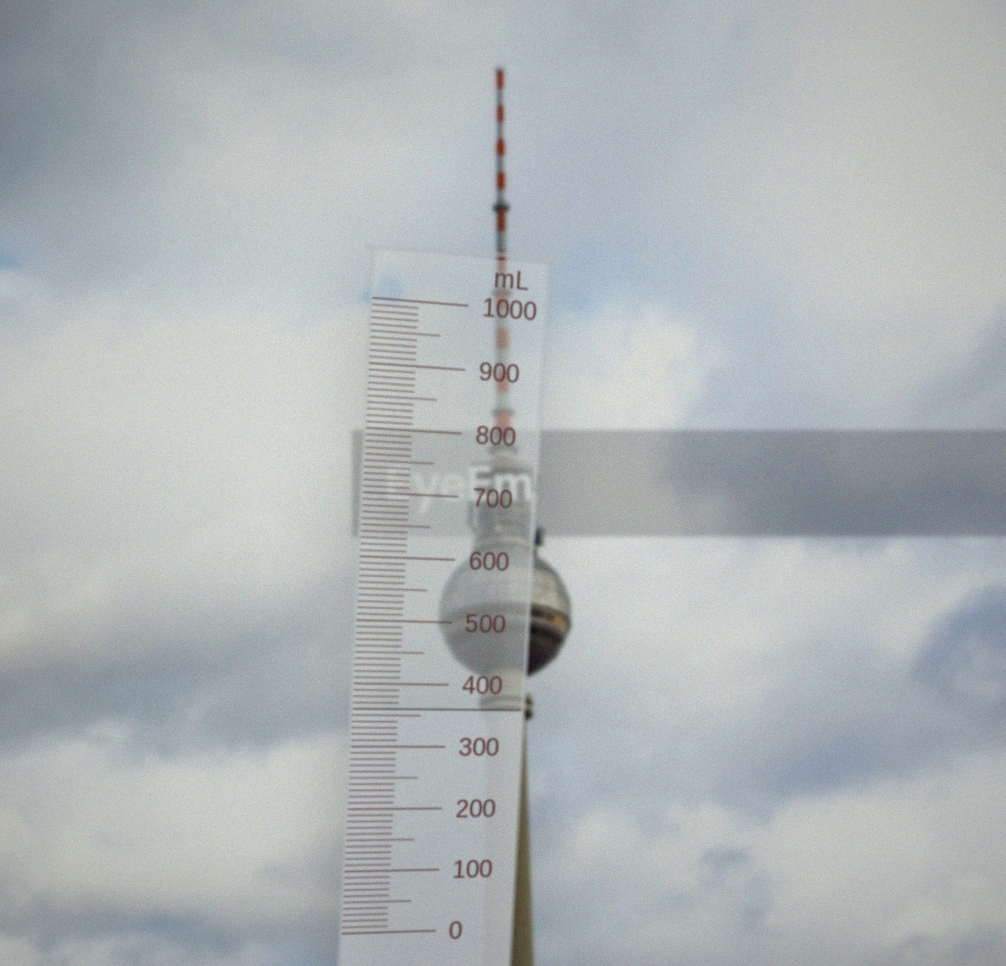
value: 360,mL
